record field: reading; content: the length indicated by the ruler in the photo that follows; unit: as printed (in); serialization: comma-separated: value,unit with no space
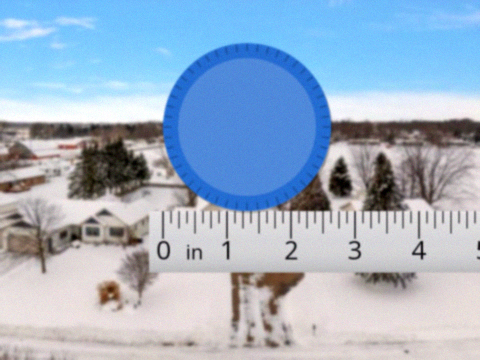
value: 2.625,in
